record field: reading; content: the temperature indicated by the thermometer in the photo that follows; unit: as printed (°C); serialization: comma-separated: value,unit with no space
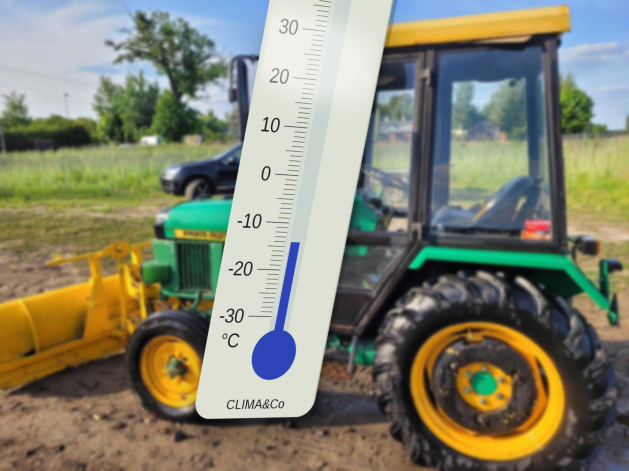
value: -14,°C
